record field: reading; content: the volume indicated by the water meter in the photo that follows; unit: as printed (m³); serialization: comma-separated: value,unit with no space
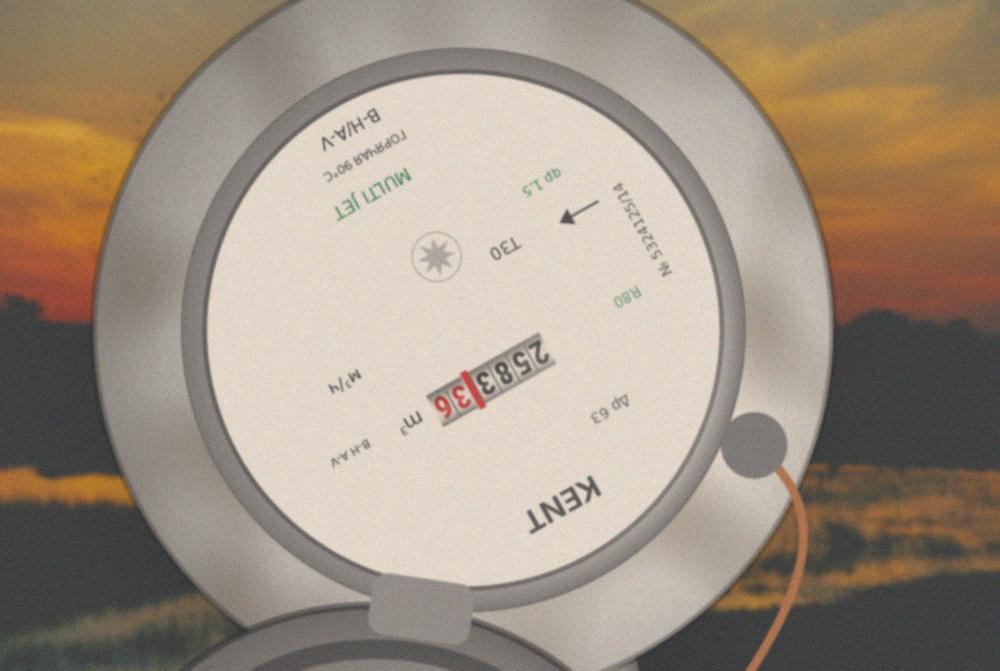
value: 2583.36,m³
